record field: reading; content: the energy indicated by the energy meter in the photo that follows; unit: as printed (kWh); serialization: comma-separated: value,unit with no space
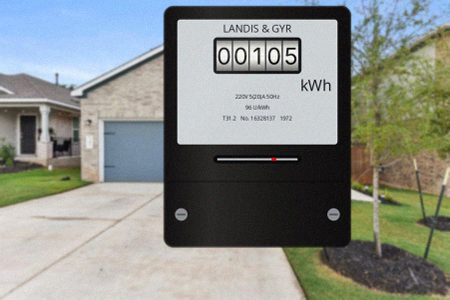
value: 105,kWh
